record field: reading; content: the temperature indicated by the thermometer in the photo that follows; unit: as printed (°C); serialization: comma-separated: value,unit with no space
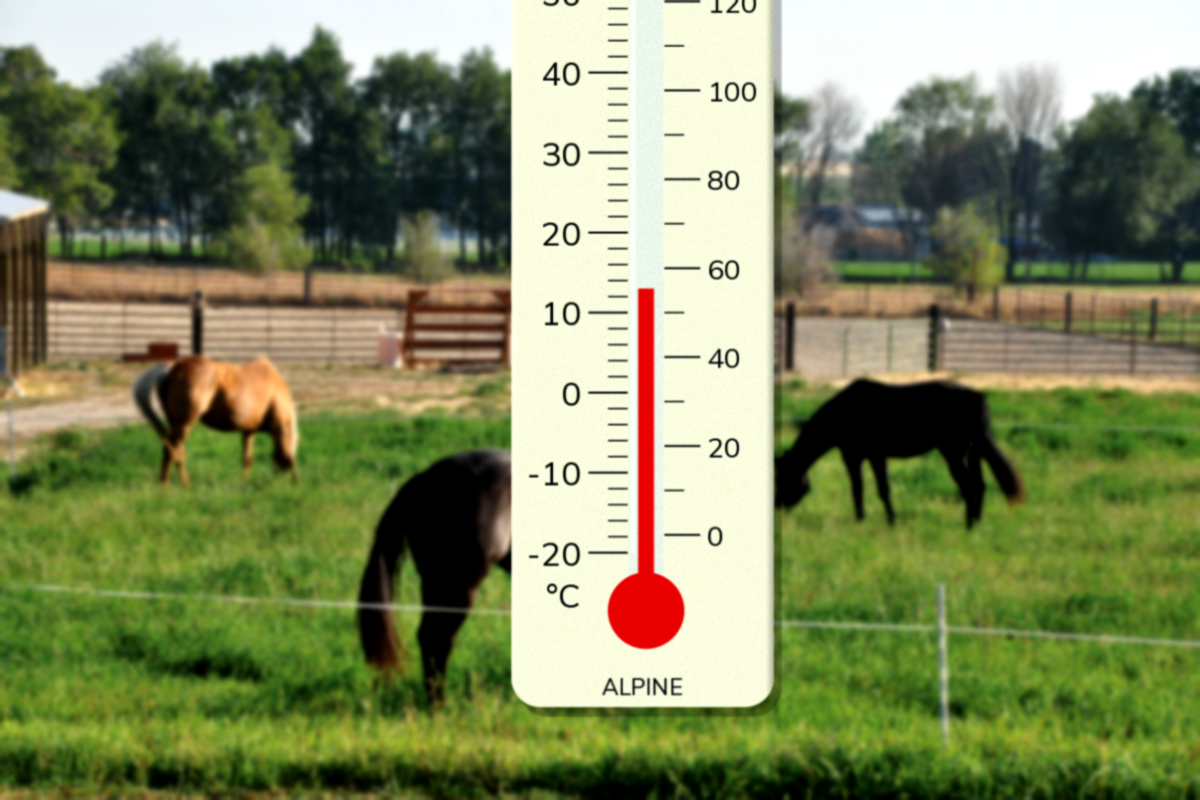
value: 13,°C
